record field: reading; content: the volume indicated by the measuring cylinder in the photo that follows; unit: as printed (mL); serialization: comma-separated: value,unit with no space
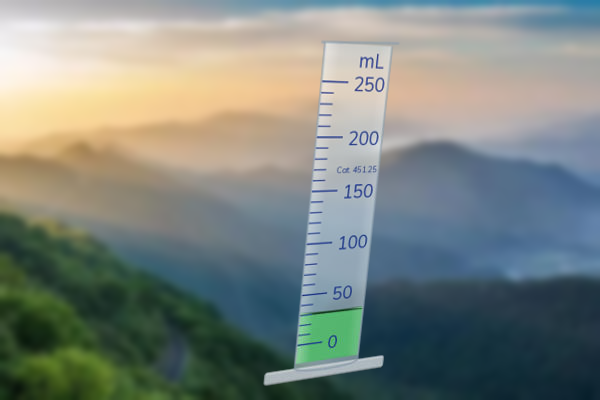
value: 30,mL
